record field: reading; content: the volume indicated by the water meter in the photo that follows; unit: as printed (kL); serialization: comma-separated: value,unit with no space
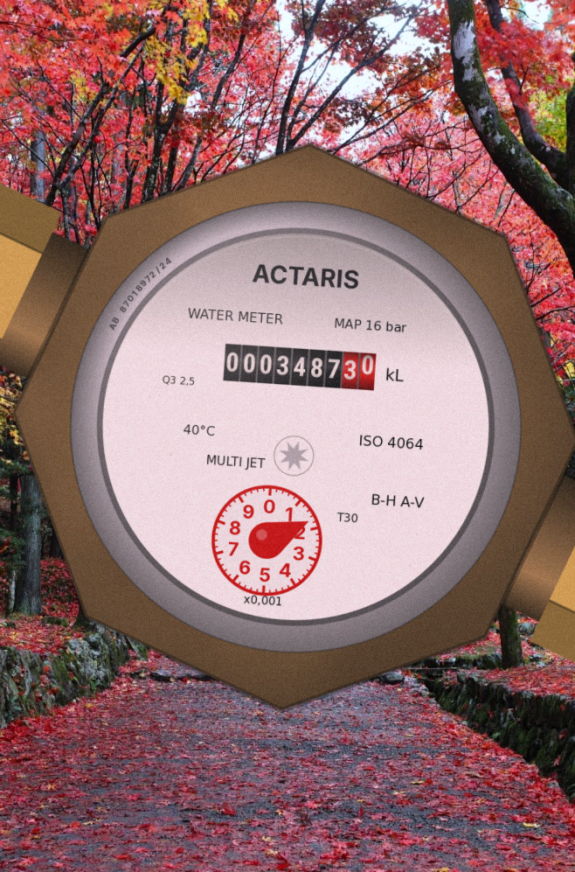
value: 3487.301,kL
